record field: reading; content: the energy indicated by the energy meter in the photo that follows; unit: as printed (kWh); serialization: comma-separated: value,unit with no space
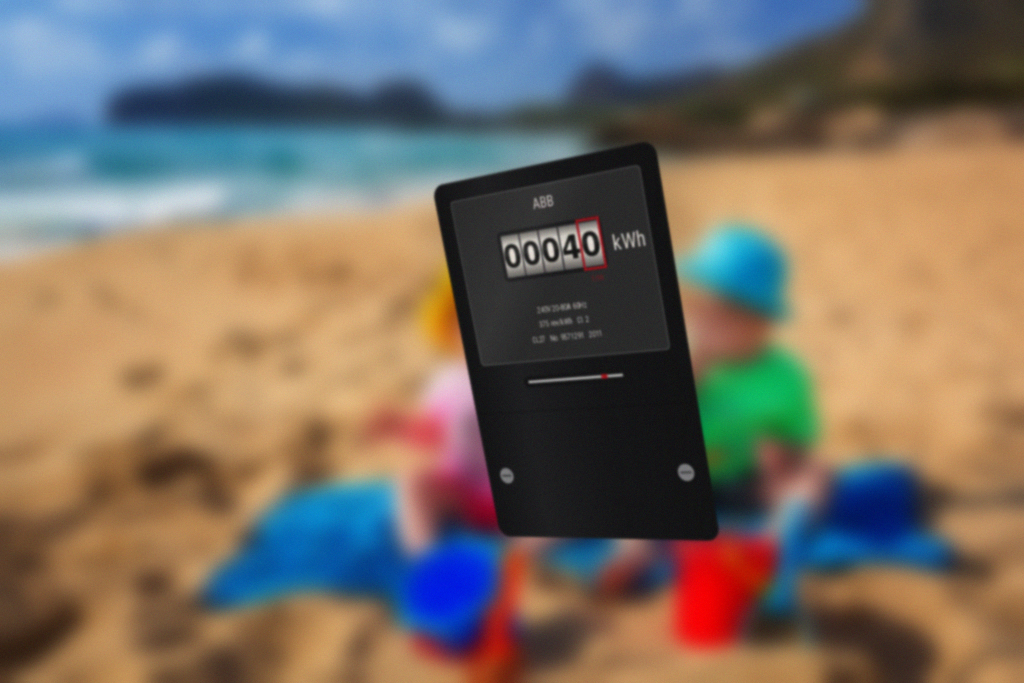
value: 4.0,kWh
